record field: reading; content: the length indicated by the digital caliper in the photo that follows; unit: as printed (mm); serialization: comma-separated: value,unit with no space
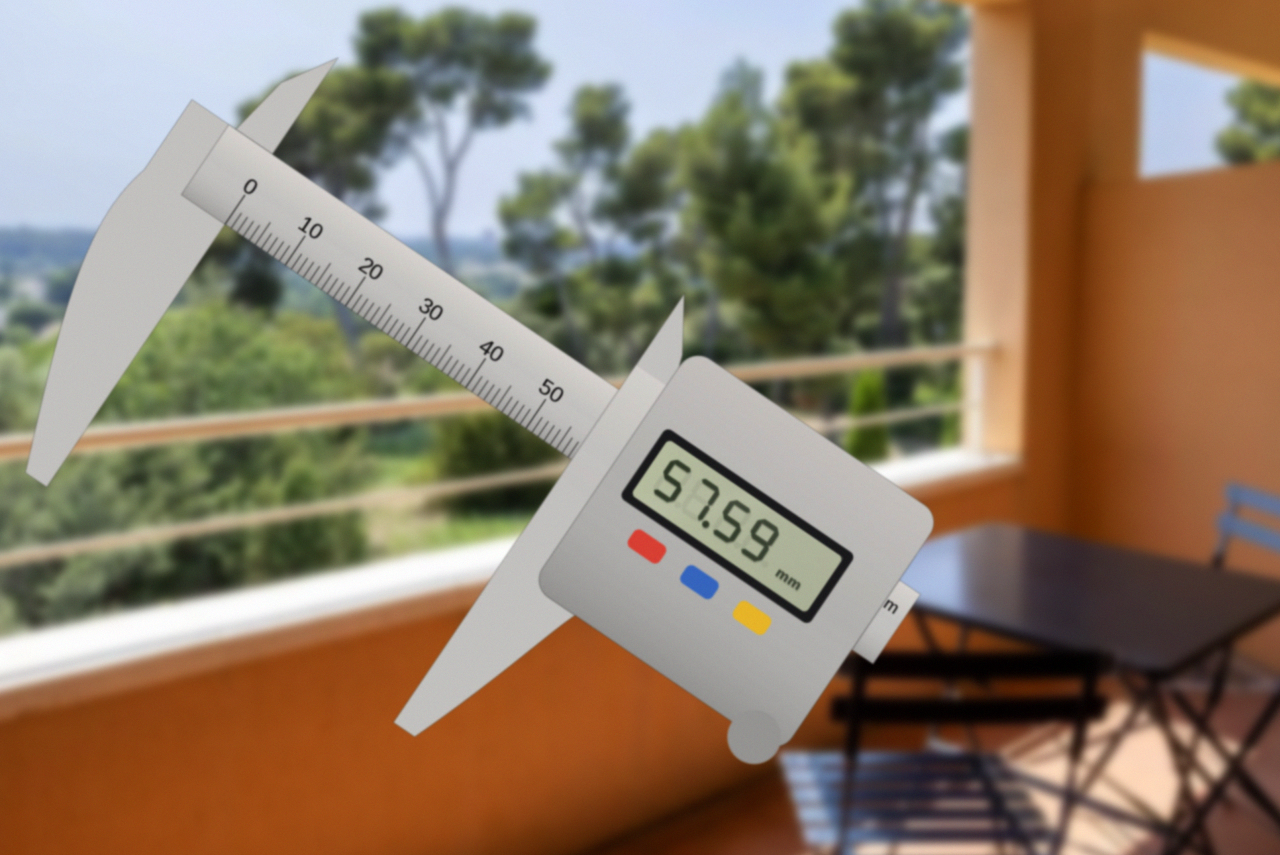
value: 57.59,mm
